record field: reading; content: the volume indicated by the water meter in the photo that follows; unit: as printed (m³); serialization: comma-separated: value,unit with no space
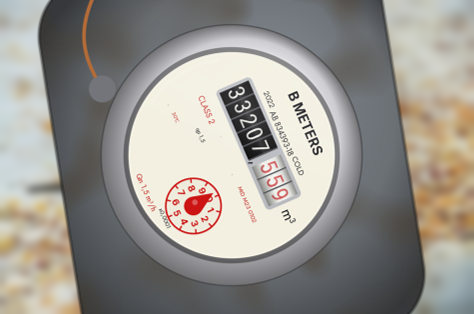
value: 33207.5589,m³
